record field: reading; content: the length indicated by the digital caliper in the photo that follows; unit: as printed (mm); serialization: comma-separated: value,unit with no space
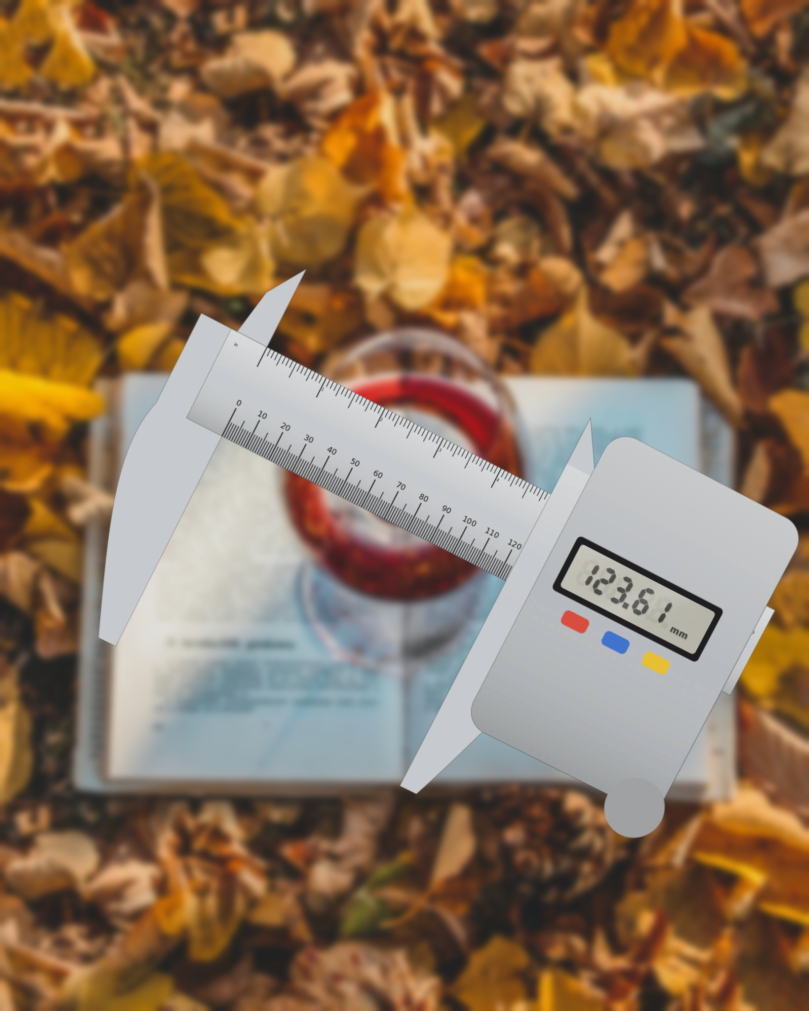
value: 123.61,mm
